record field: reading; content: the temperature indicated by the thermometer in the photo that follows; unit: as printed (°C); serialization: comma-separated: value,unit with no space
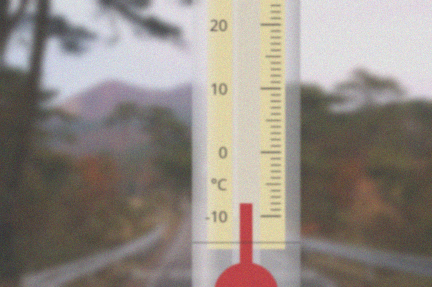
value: -8,°C
